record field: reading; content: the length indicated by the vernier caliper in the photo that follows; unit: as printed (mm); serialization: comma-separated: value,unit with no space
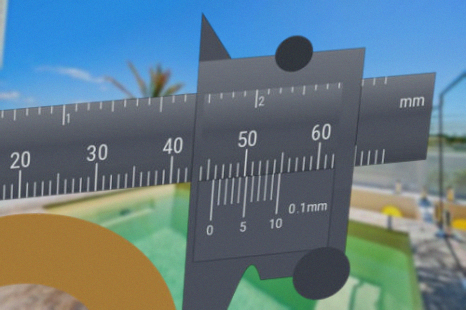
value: 45.8,mm
